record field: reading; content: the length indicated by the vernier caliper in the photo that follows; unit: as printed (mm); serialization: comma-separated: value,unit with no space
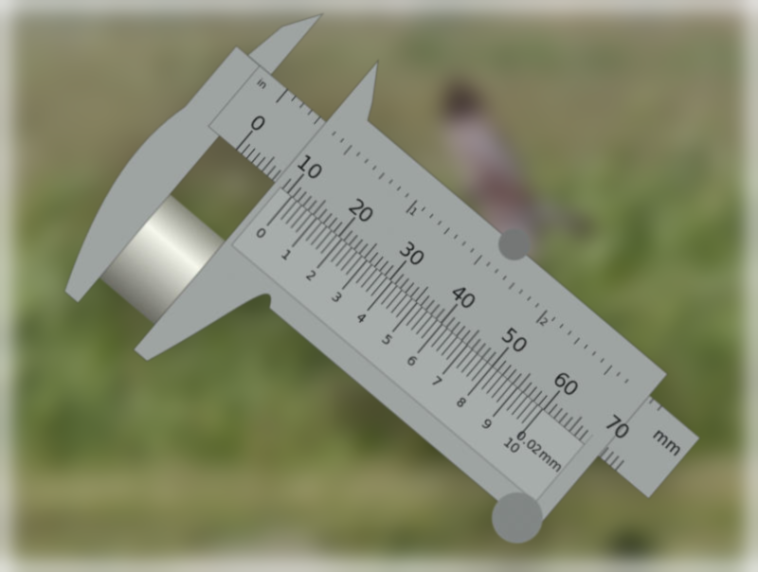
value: 10.8,mm
